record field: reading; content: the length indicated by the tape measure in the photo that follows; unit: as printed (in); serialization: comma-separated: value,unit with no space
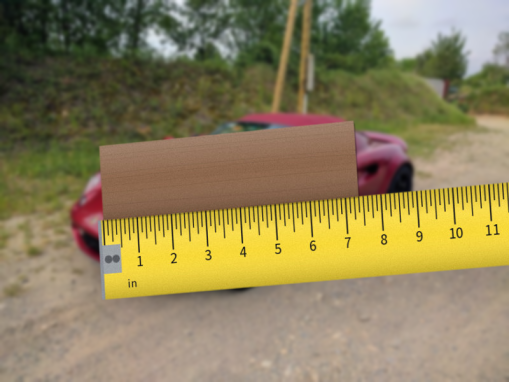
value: 7.375,in
